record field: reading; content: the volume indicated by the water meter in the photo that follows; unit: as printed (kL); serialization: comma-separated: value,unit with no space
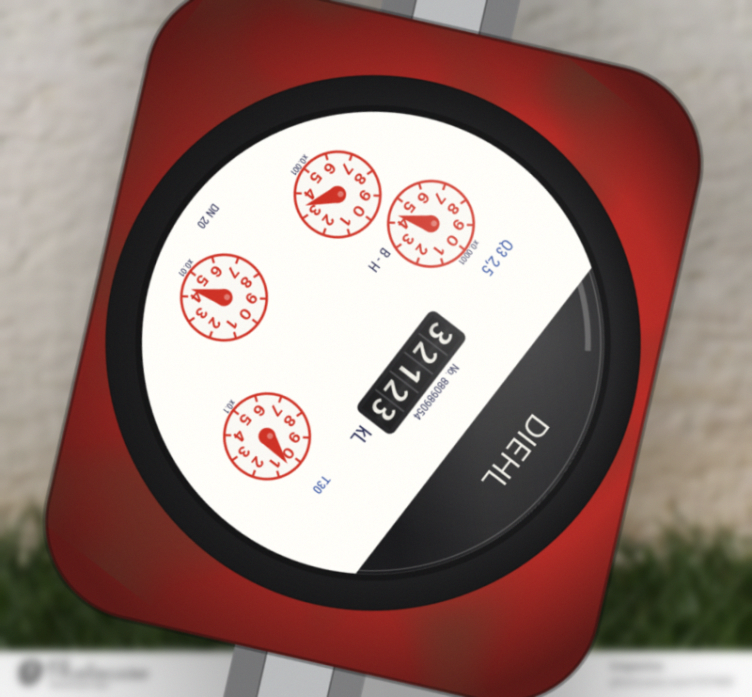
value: 32123.0434,kL
